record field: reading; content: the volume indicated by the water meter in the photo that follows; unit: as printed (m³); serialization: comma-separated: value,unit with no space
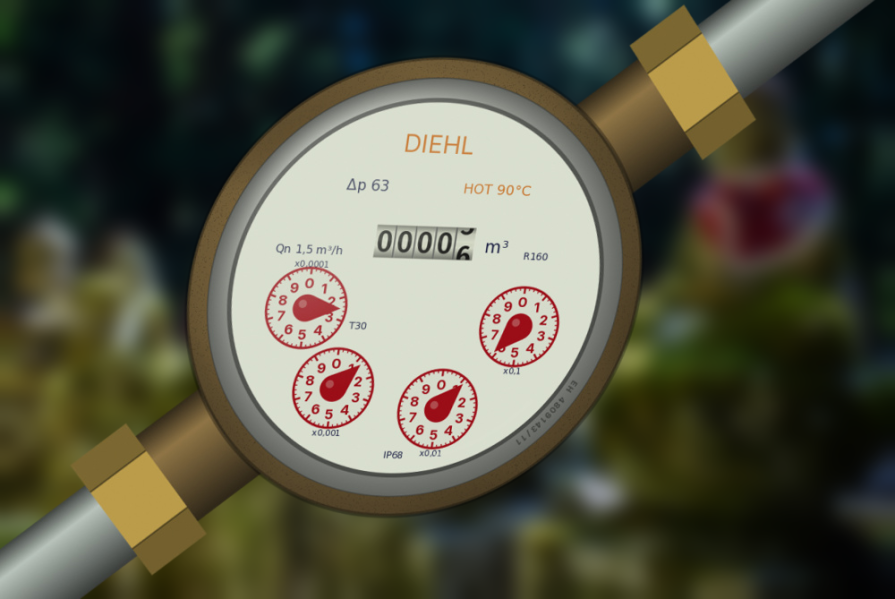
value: 5.6112,m³
